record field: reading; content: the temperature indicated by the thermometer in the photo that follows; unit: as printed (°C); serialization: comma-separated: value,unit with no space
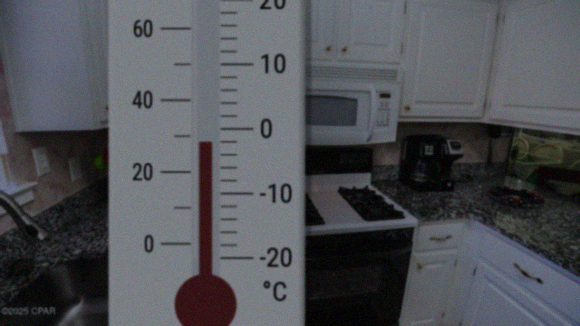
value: -2,°C
